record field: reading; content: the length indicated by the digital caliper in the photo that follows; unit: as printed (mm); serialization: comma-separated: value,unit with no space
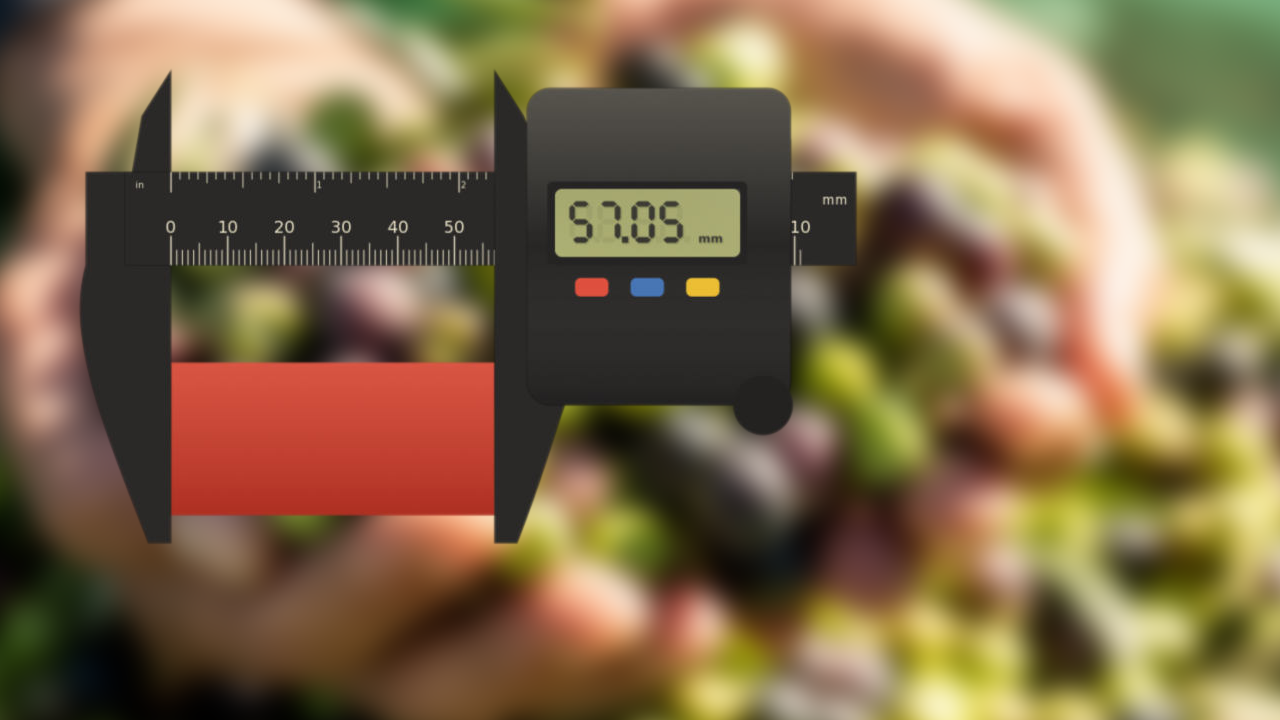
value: 57.05,mm
